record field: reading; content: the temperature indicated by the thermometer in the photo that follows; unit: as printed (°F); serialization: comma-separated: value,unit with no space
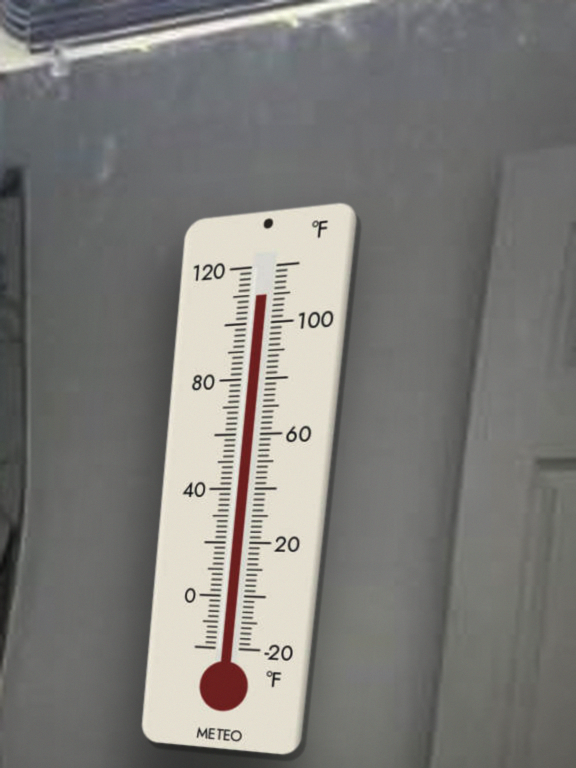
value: 110,°F
